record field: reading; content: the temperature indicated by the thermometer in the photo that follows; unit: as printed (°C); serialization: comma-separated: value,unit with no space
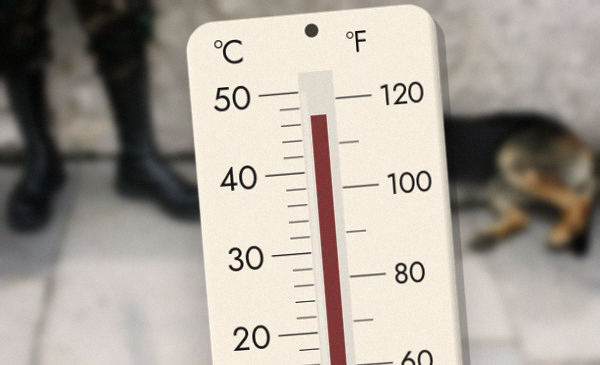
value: 47,°C
